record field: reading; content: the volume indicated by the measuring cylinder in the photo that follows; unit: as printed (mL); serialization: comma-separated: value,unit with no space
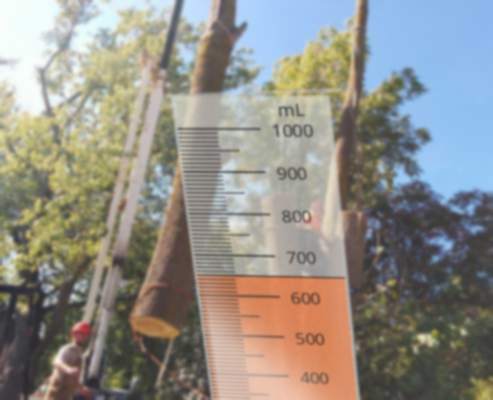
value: 650,mL
